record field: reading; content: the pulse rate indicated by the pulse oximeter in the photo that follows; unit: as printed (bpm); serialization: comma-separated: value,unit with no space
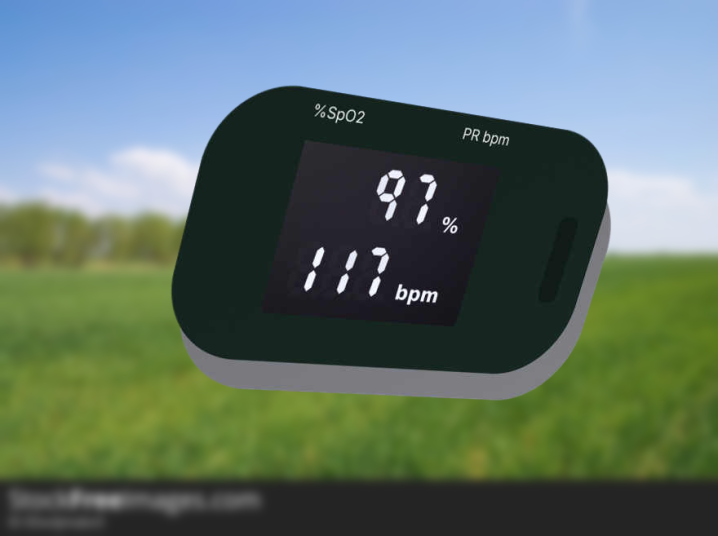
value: 117,bpm
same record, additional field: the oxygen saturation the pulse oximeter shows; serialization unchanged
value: 97,%
